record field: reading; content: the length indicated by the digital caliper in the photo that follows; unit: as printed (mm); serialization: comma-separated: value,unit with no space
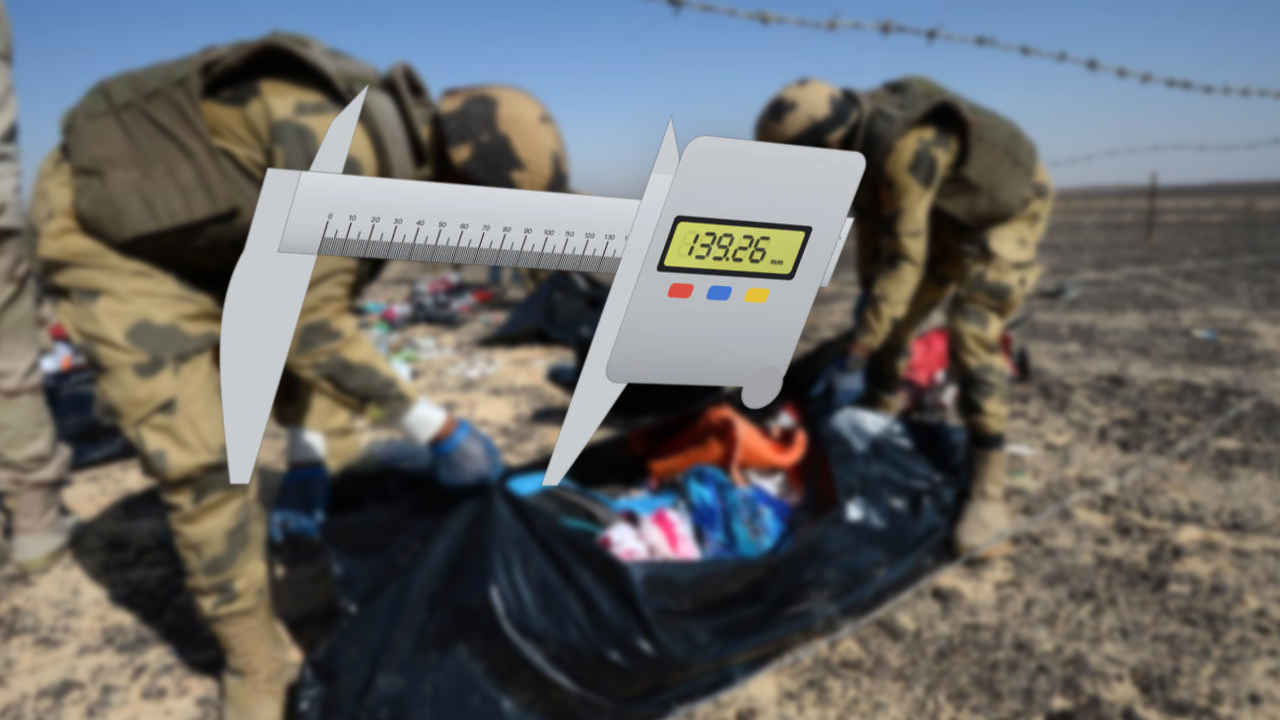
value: 139.26,mm
